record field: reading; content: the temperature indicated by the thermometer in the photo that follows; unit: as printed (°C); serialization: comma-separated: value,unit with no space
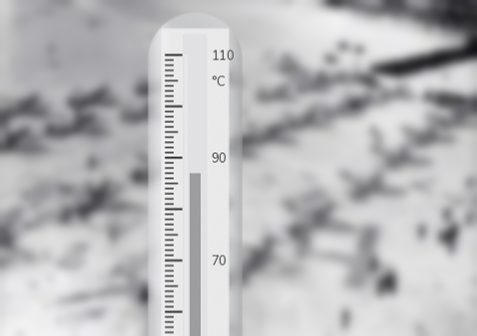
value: 87,°C
